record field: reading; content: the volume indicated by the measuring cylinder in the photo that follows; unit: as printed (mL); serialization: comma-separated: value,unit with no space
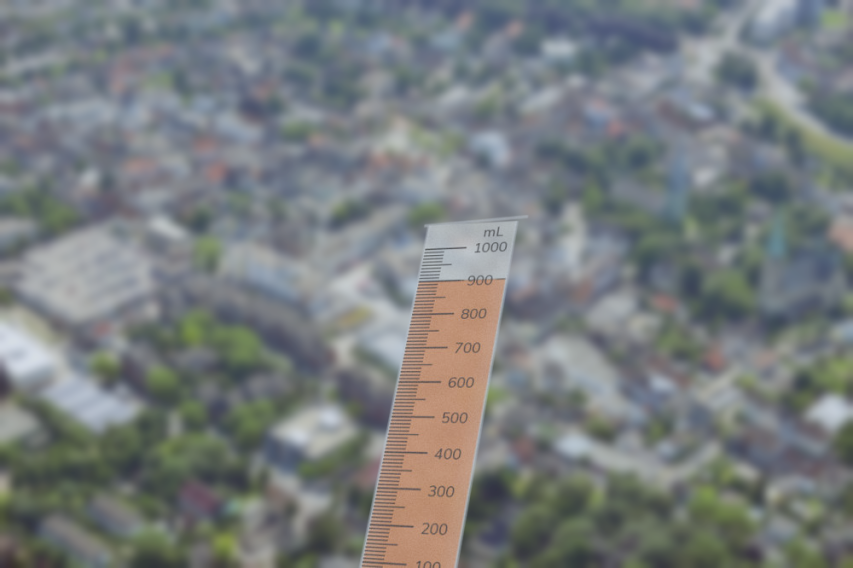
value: 900,mL
